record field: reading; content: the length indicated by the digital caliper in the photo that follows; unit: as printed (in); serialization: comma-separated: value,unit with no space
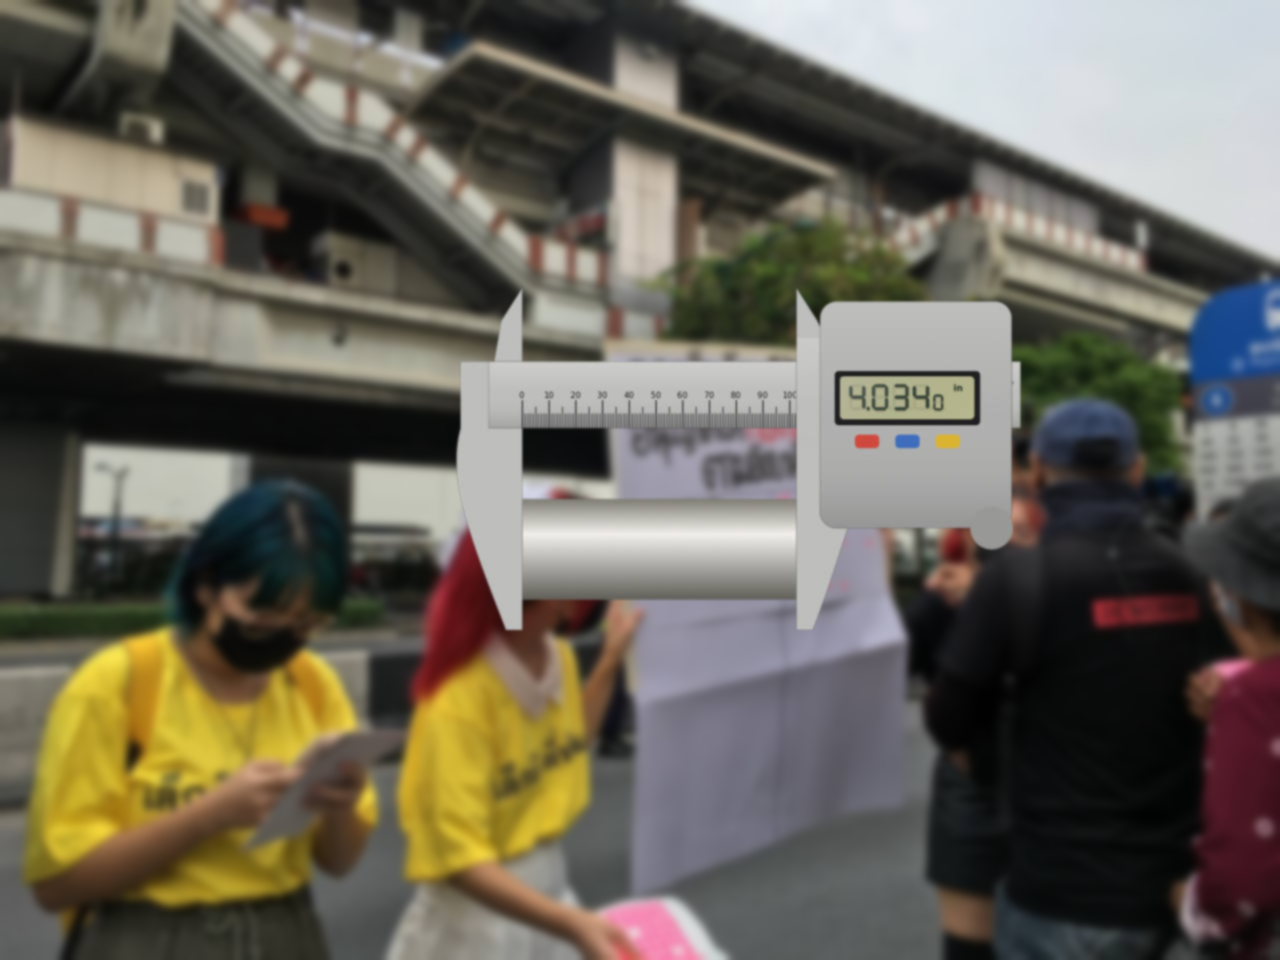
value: 4.0340,in
